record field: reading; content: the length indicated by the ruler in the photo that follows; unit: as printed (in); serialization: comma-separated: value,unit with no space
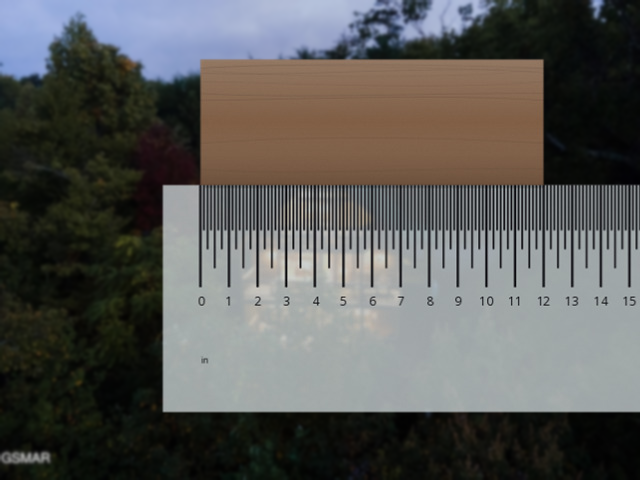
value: 12,in
